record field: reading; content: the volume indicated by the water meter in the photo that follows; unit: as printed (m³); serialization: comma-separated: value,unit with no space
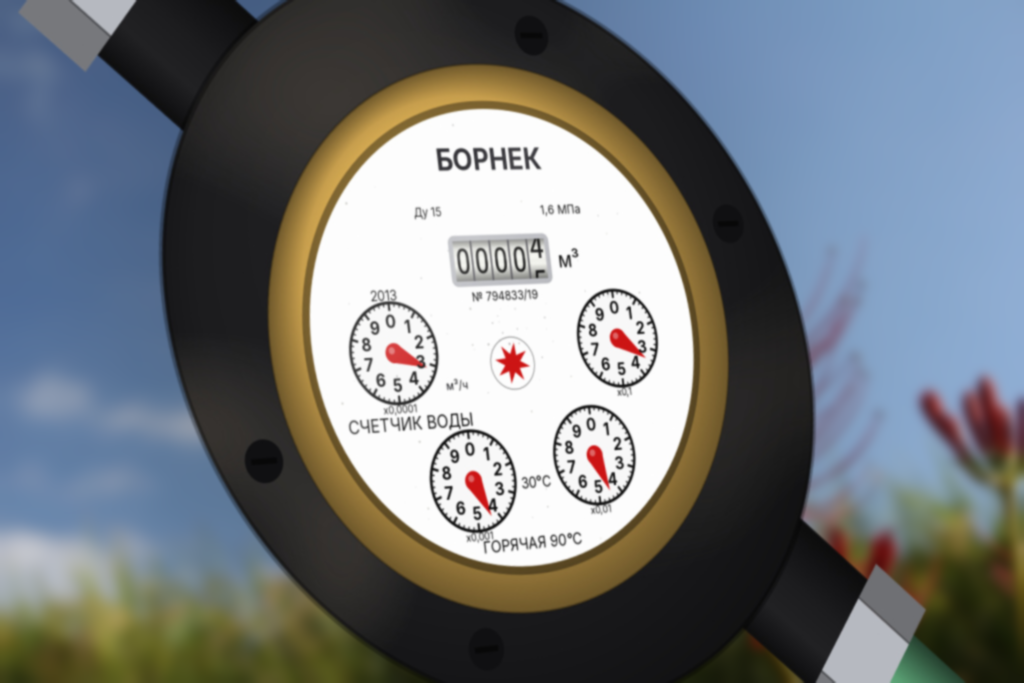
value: 4.3443,m³
